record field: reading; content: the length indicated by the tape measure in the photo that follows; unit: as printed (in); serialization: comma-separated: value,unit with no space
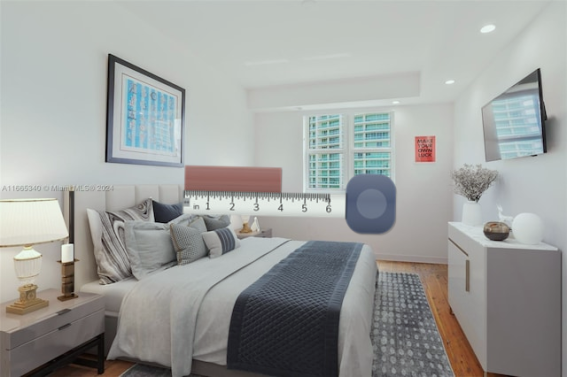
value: 4,in
